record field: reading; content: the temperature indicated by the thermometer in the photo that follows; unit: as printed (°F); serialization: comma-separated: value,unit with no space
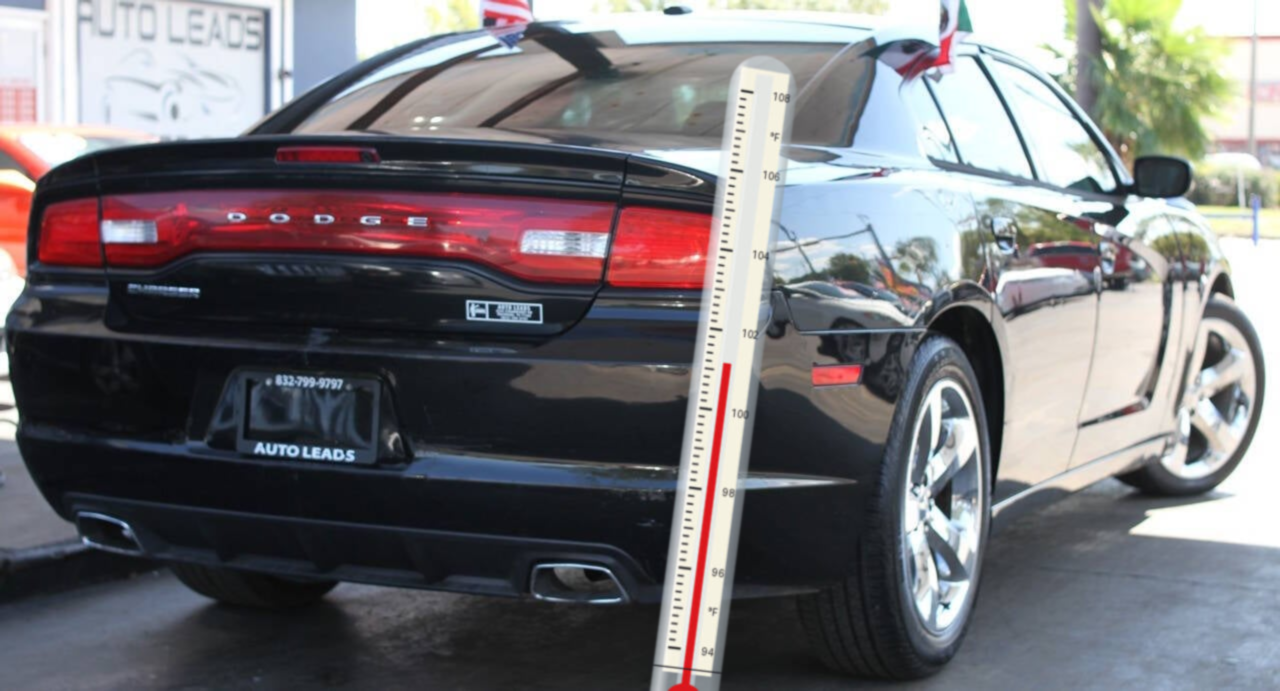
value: 101.2,°F
